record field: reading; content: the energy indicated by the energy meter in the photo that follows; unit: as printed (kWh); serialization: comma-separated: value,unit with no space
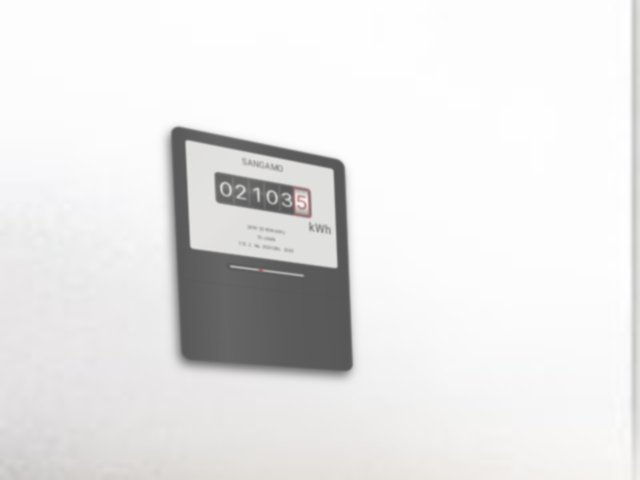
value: 2103.5,kWh
